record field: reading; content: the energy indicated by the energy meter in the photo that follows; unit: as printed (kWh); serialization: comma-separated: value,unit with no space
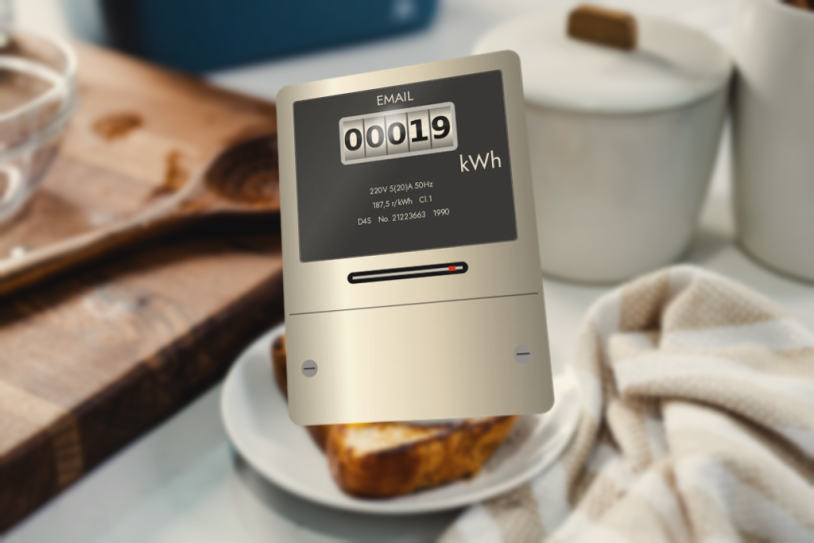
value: 19,kWh
